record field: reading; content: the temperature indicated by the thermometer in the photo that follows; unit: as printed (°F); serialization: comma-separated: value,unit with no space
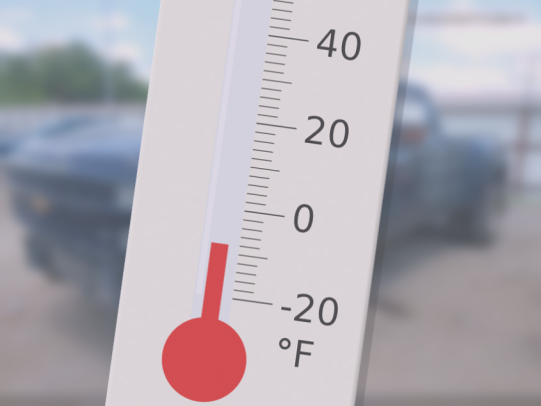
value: -8,°F
